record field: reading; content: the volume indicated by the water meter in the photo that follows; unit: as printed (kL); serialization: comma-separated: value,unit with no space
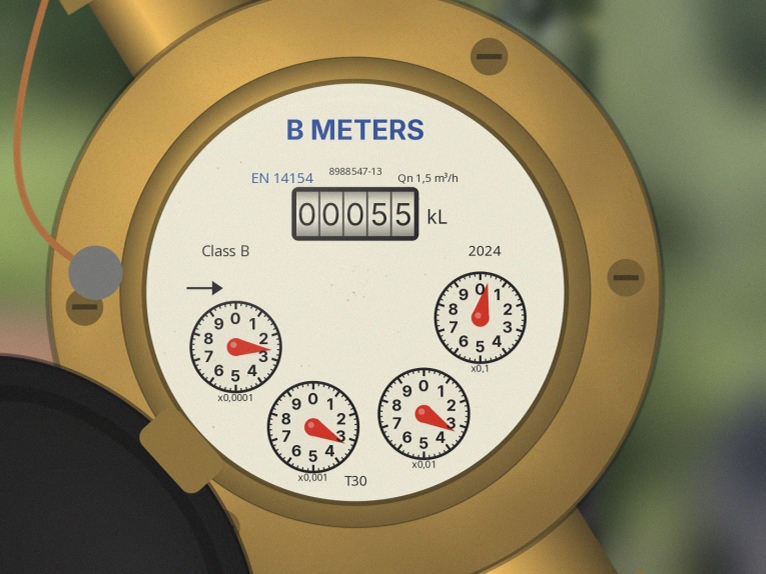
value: 55.0332,kL
